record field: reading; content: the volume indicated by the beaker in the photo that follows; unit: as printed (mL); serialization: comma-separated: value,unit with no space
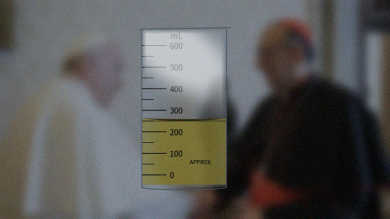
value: 250,mL
